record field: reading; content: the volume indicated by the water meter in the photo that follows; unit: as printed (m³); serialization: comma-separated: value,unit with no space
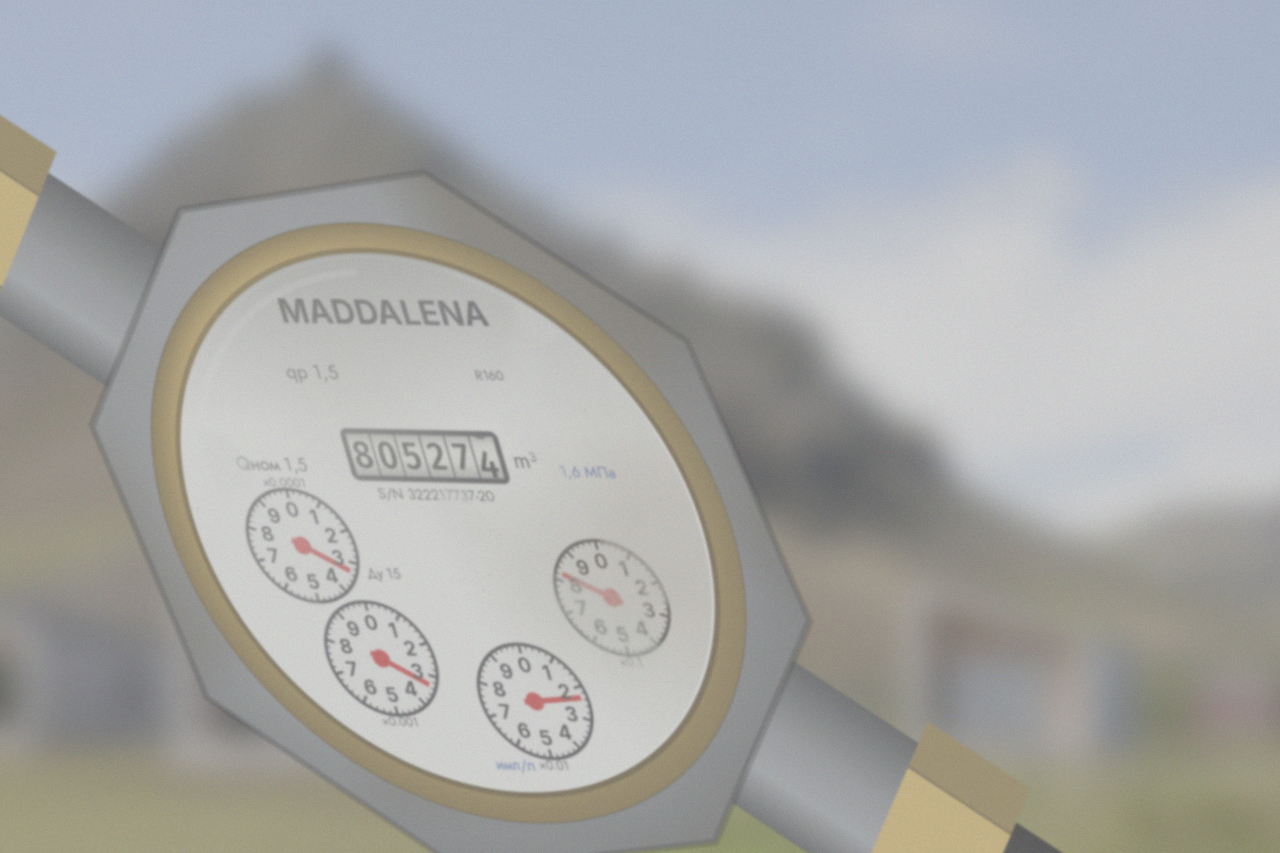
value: 805273.8233,m³
